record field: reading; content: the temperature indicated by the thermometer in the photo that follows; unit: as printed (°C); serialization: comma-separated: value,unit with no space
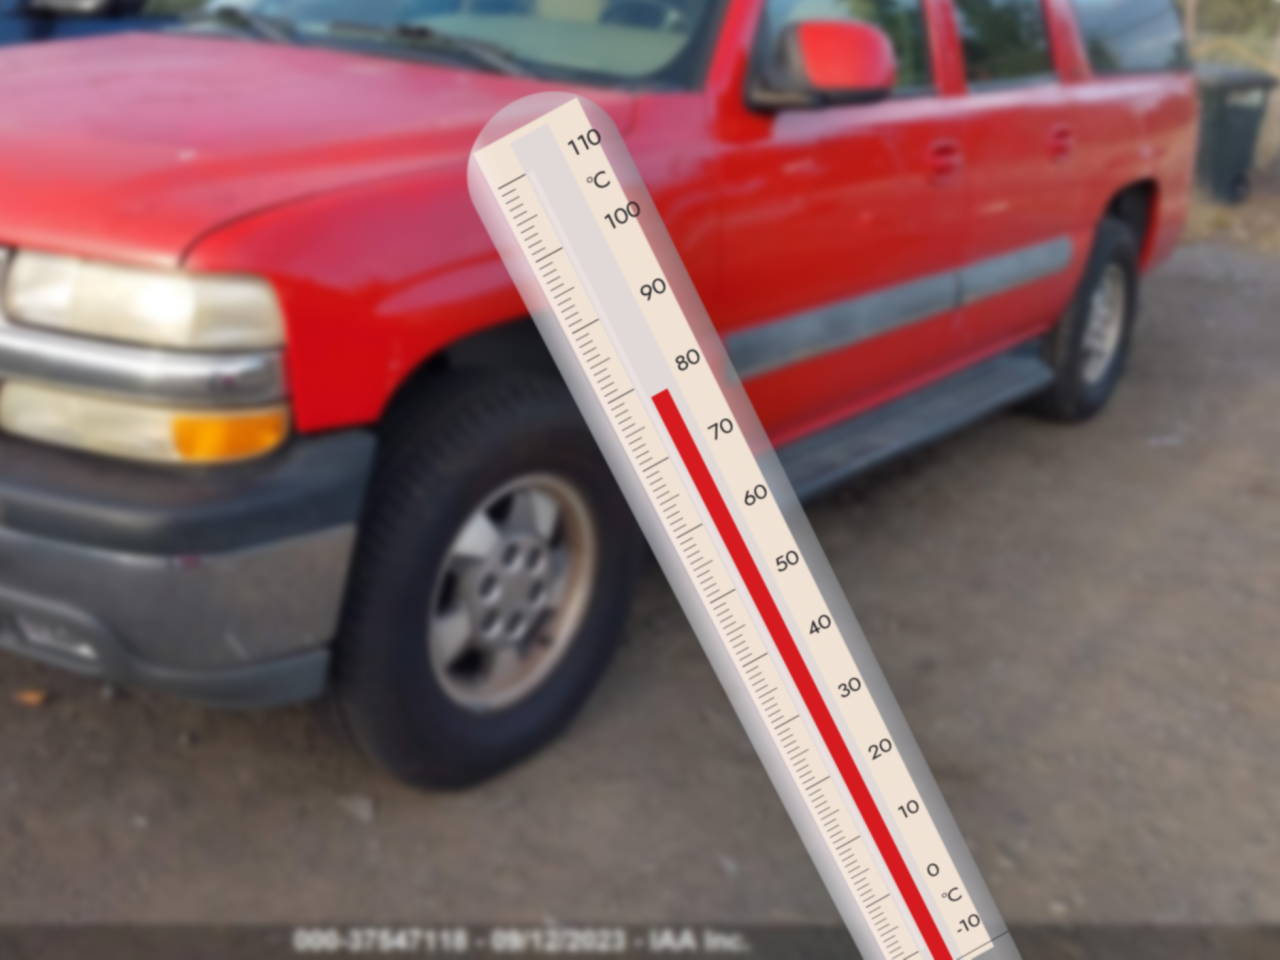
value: 78,°C
